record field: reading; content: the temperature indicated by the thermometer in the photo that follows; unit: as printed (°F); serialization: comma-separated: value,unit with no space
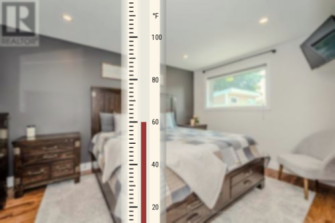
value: 60,°F
